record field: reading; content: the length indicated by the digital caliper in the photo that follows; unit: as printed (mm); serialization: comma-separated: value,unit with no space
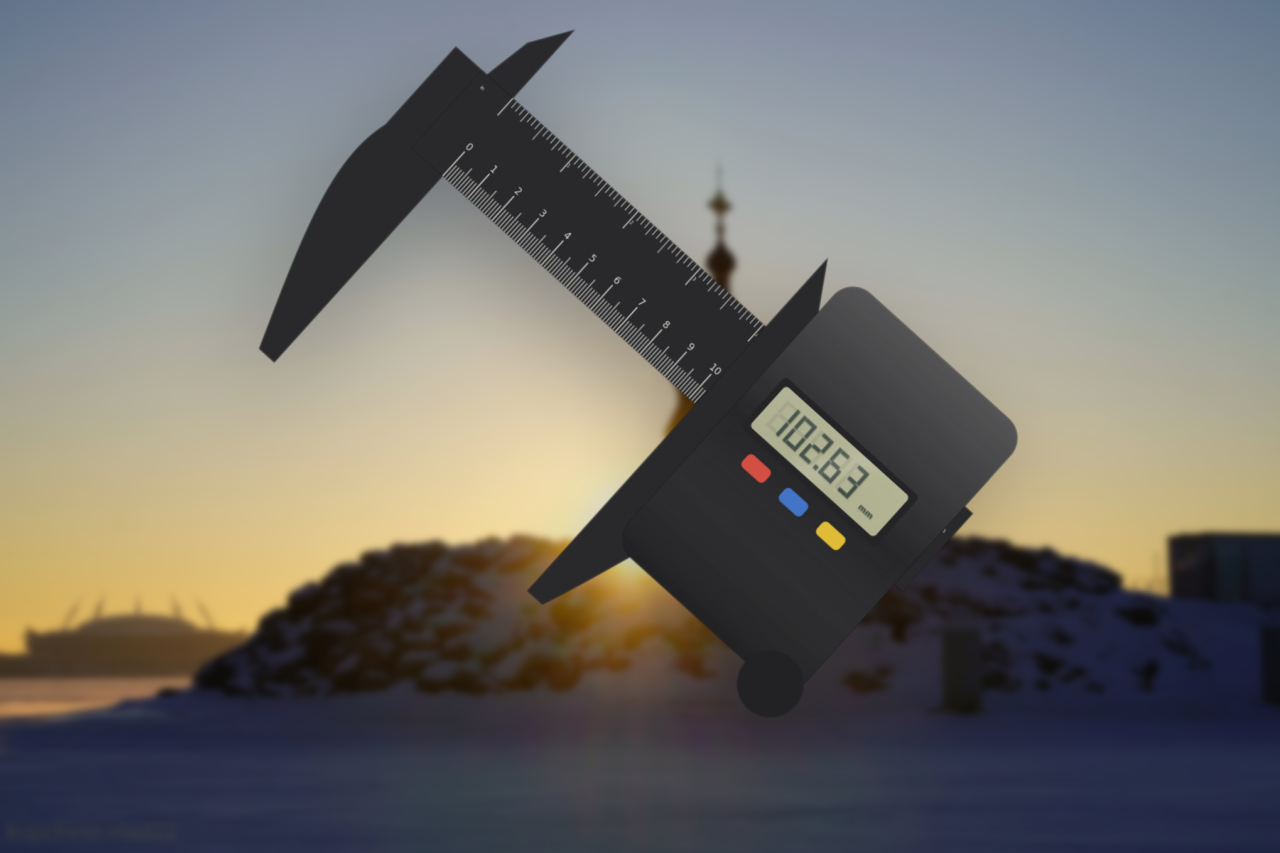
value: 102.63,mm
